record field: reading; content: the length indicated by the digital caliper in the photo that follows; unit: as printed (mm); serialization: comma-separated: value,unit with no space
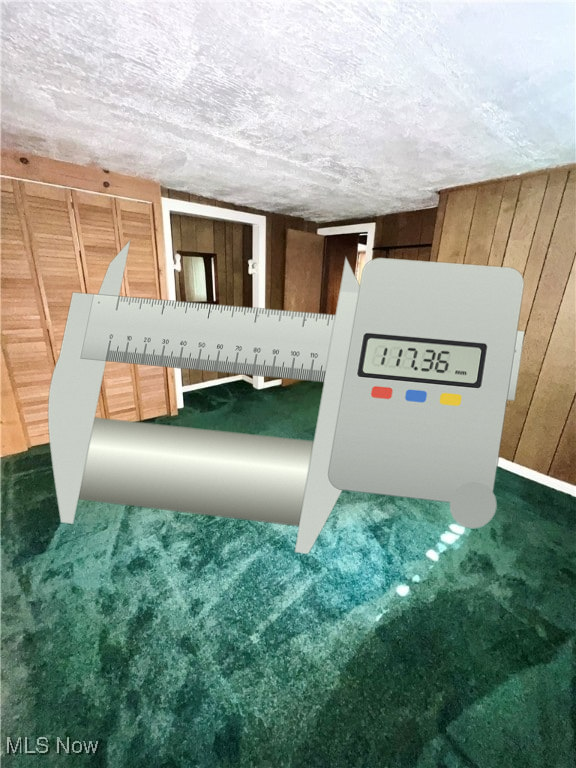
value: 117.36,mm
